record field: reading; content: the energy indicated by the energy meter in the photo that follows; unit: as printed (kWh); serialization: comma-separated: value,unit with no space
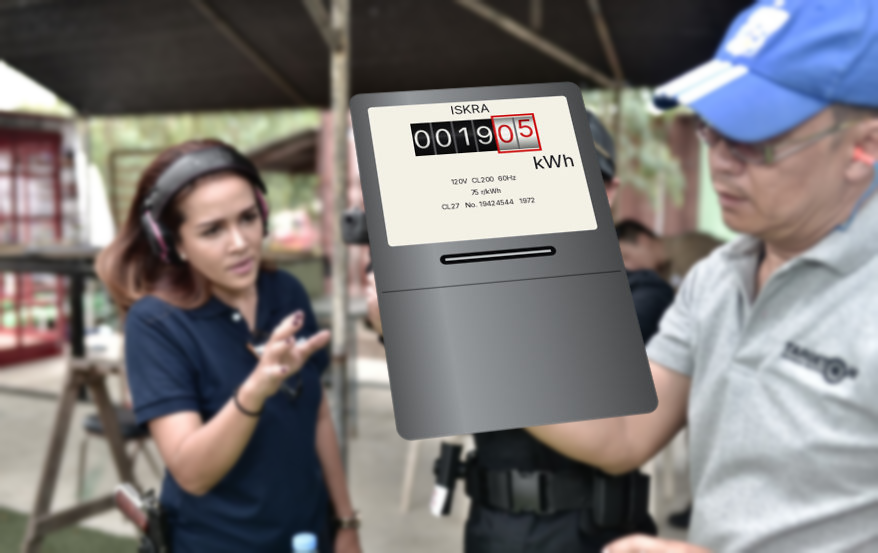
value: 19.05,kWh
